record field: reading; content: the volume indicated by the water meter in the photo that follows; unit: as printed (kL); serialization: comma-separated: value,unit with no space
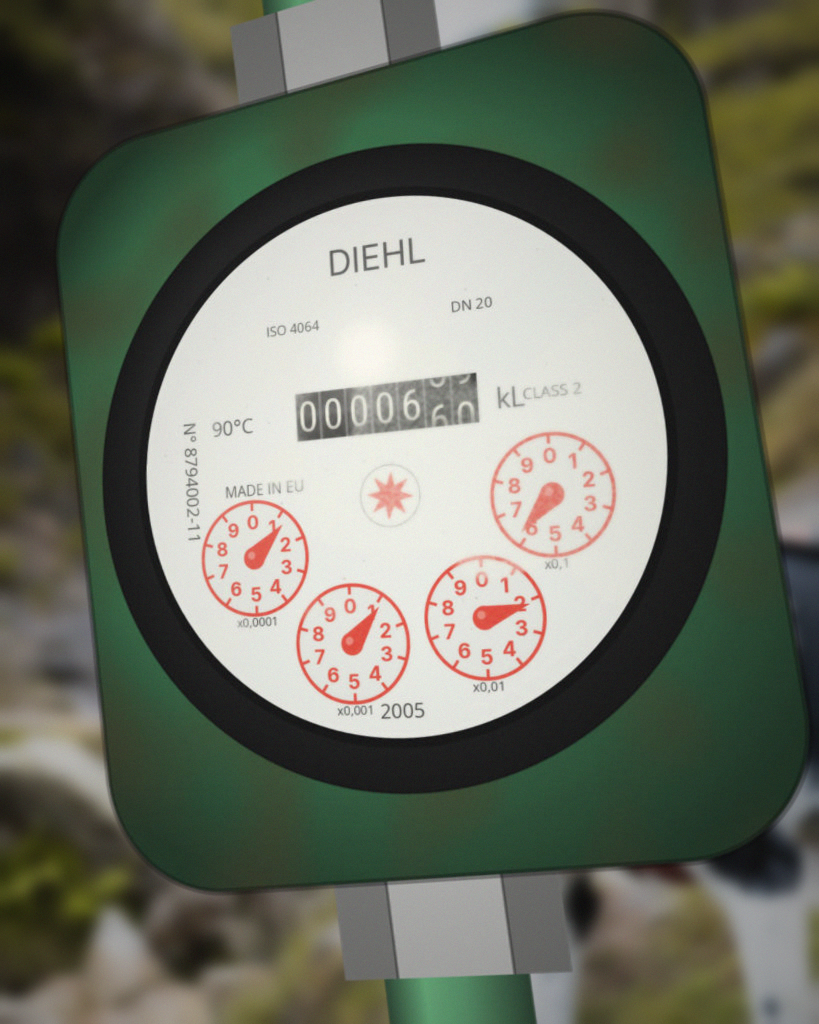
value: 659.6211,kL
